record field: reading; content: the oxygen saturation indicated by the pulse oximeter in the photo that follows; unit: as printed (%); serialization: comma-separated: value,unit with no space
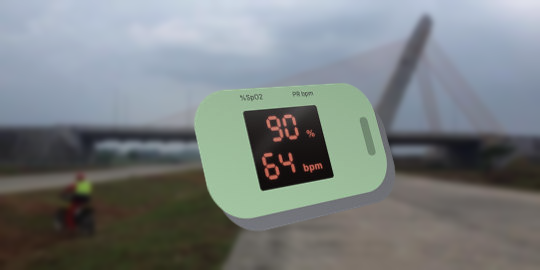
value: 90,%
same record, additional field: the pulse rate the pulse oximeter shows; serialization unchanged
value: 64,bpm
